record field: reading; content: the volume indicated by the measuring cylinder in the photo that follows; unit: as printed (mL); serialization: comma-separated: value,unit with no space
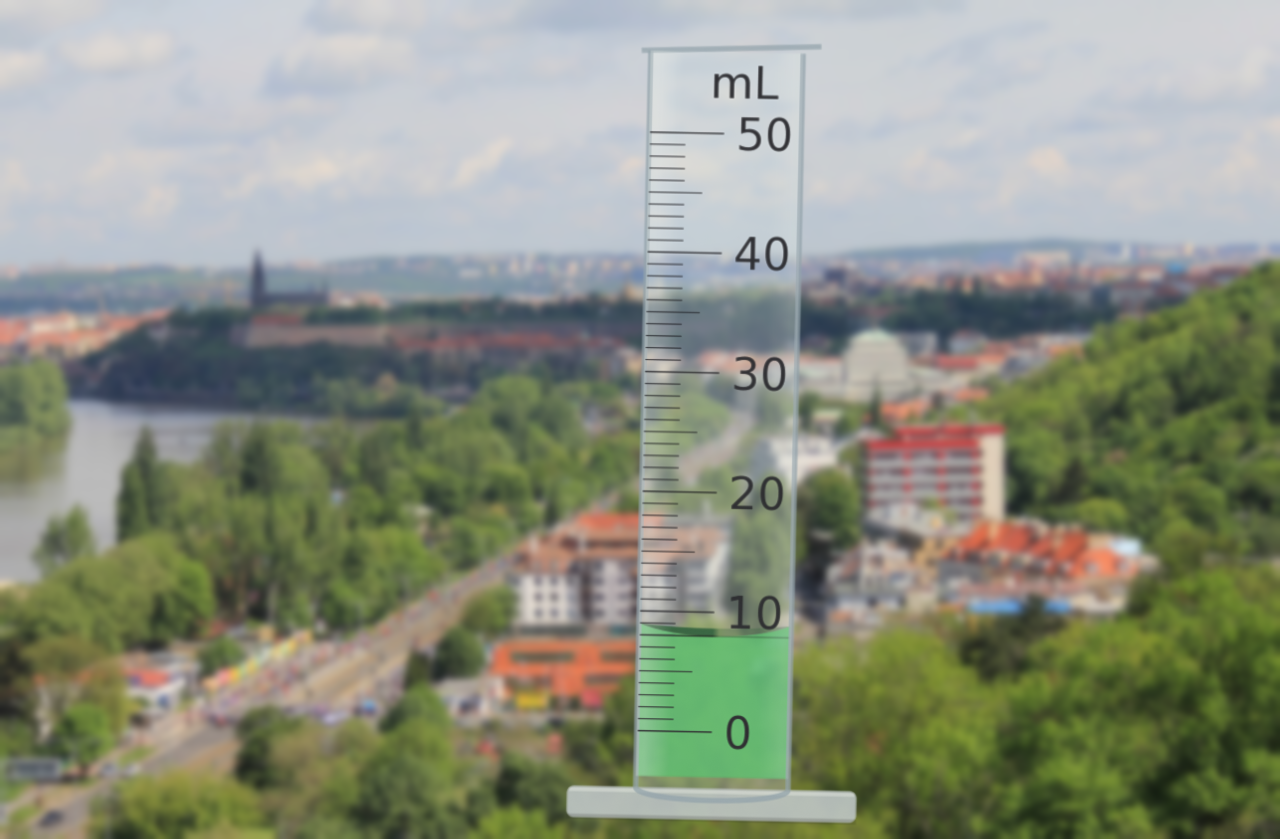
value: 8,mL
